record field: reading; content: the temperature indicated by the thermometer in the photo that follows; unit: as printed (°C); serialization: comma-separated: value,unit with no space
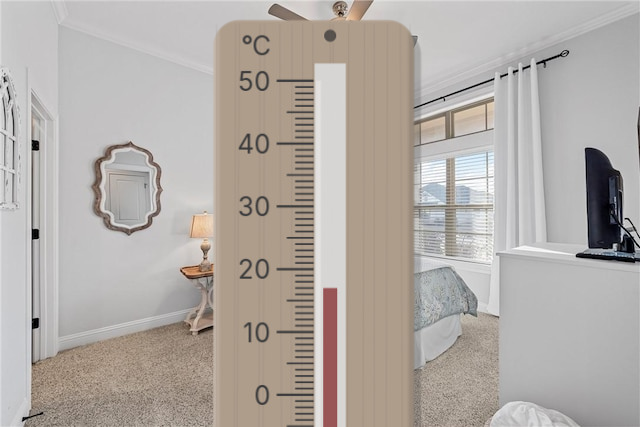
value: 17,°C
